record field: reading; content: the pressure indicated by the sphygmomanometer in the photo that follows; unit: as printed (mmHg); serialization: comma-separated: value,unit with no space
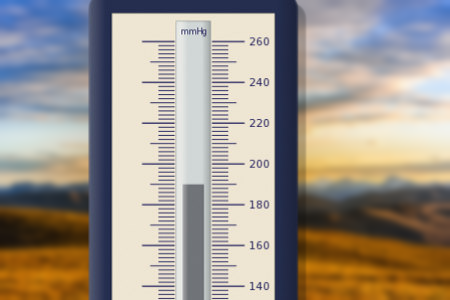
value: 190,mmHg
